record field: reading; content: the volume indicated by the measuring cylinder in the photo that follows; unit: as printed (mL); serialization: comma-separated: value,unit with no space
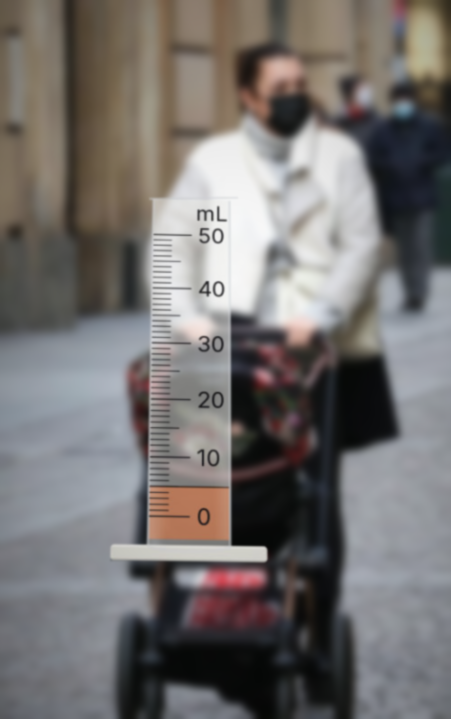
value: 5,mL
